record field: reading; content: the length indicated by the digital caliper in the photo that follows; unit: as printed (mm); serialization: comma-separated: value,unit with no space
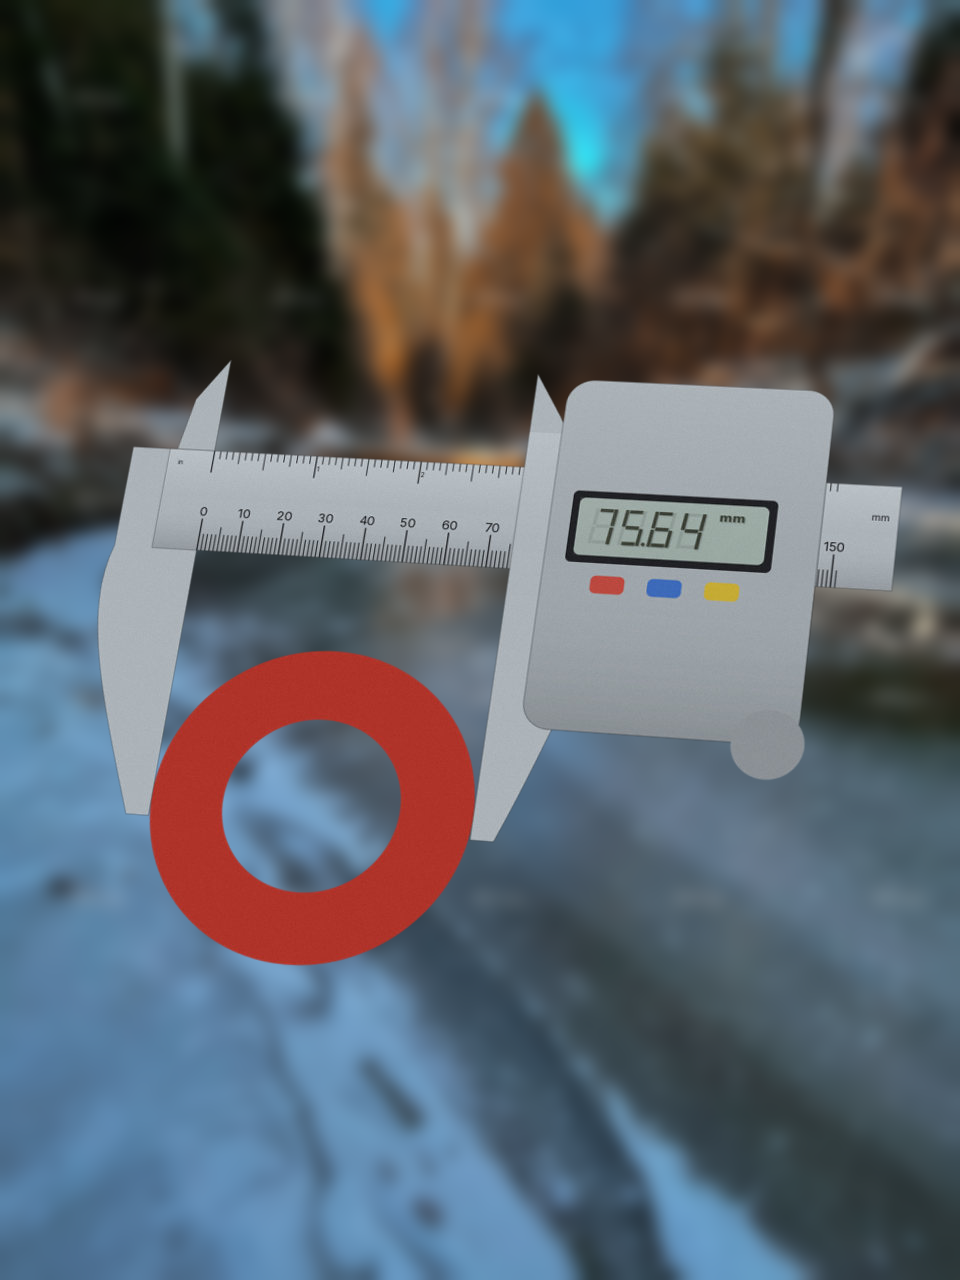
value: 75.64,mm
